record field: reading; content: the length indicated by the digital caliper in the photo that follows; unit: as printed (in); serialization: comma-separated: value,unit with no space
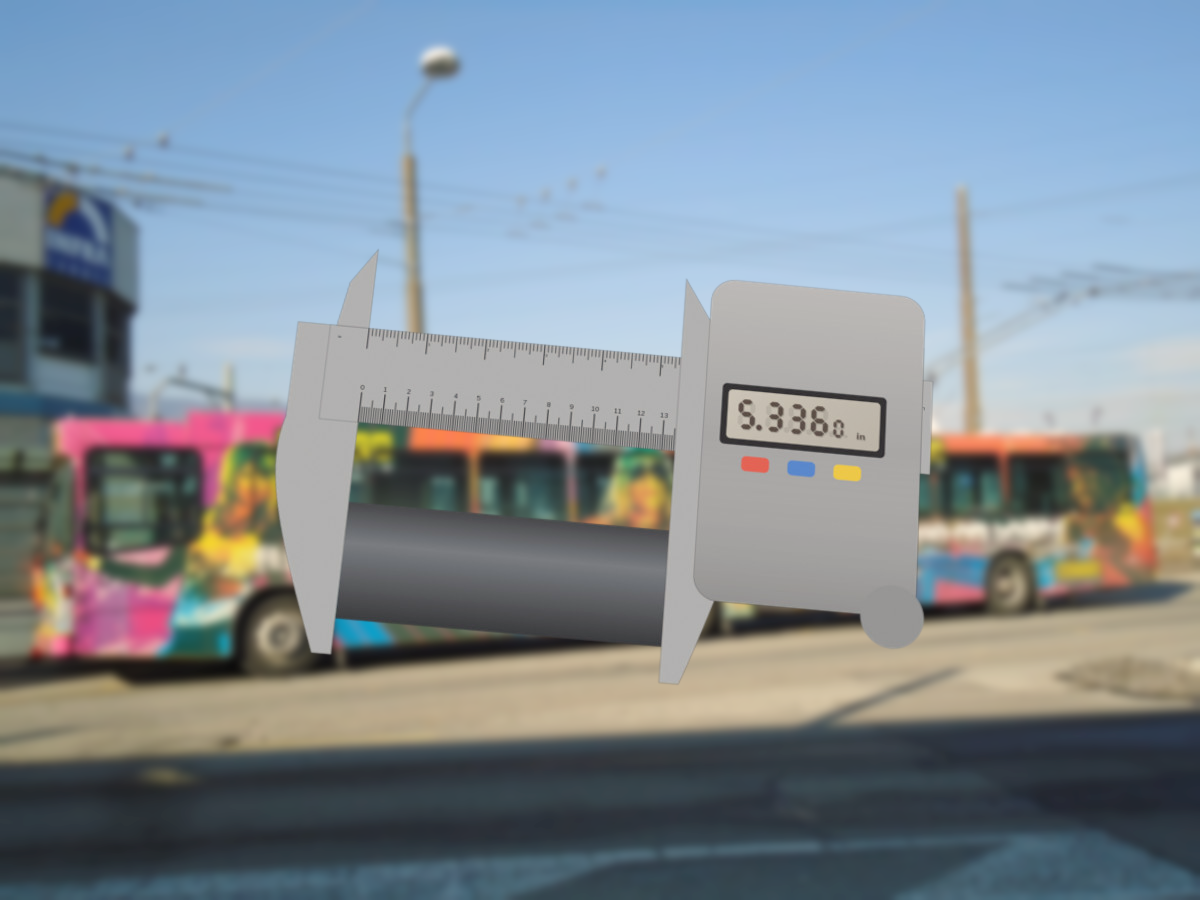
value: 5.3360,in
